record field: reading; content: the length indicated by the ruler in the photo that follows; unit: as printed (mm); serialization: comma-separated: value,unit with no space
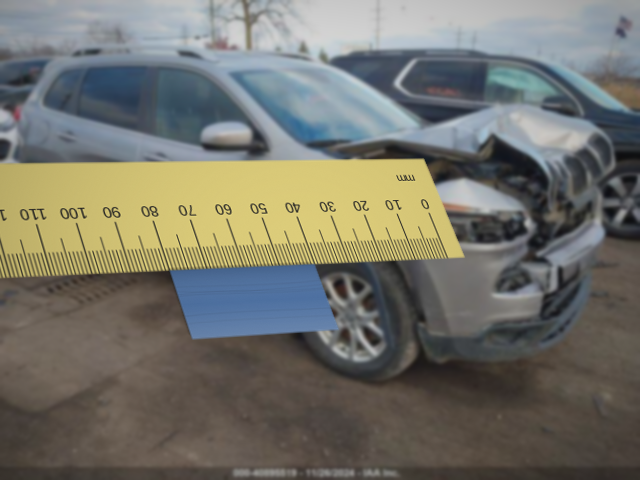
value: 40,mm
